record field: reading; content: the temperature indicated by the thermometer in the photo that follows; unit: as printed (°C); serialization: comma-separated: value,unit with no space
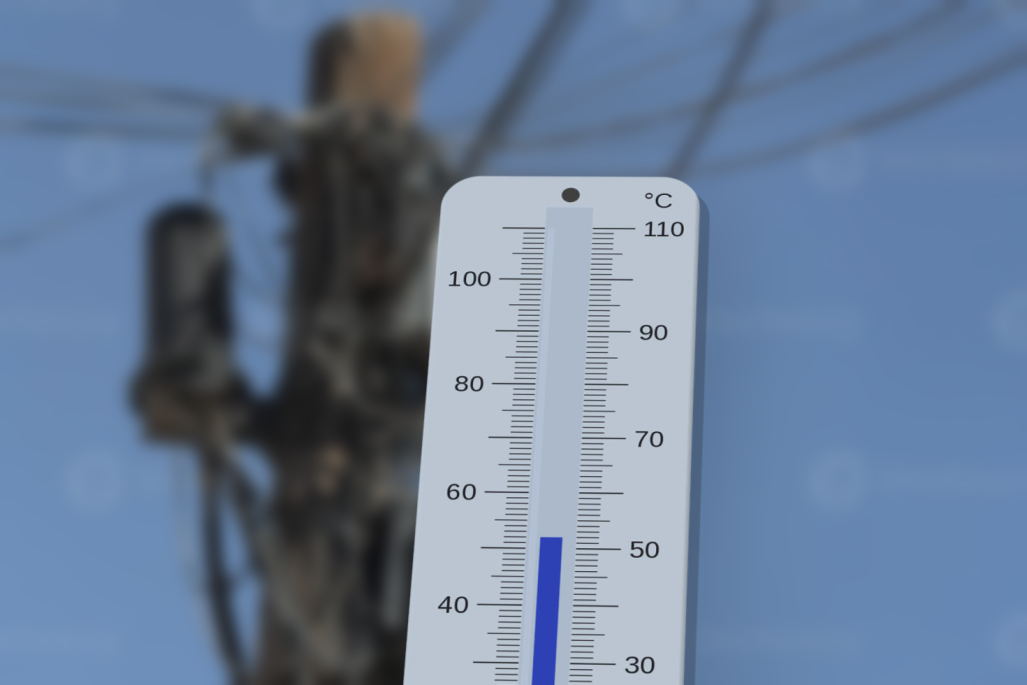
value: 52,°C
